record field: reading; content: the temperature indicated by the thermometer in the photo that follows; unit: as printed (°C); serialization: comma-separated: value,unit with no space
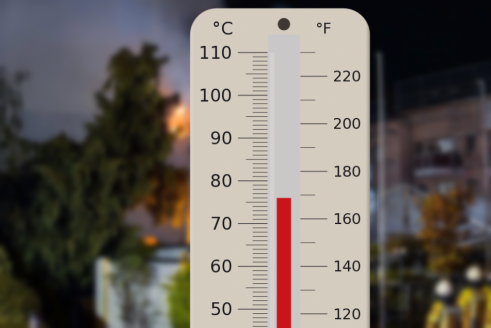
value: 76,°C
